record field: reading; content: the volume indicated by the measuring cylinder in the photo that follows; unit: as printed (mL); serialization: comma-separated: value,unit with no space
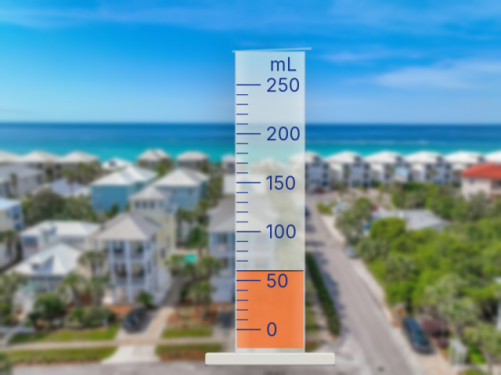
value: 60,mL
